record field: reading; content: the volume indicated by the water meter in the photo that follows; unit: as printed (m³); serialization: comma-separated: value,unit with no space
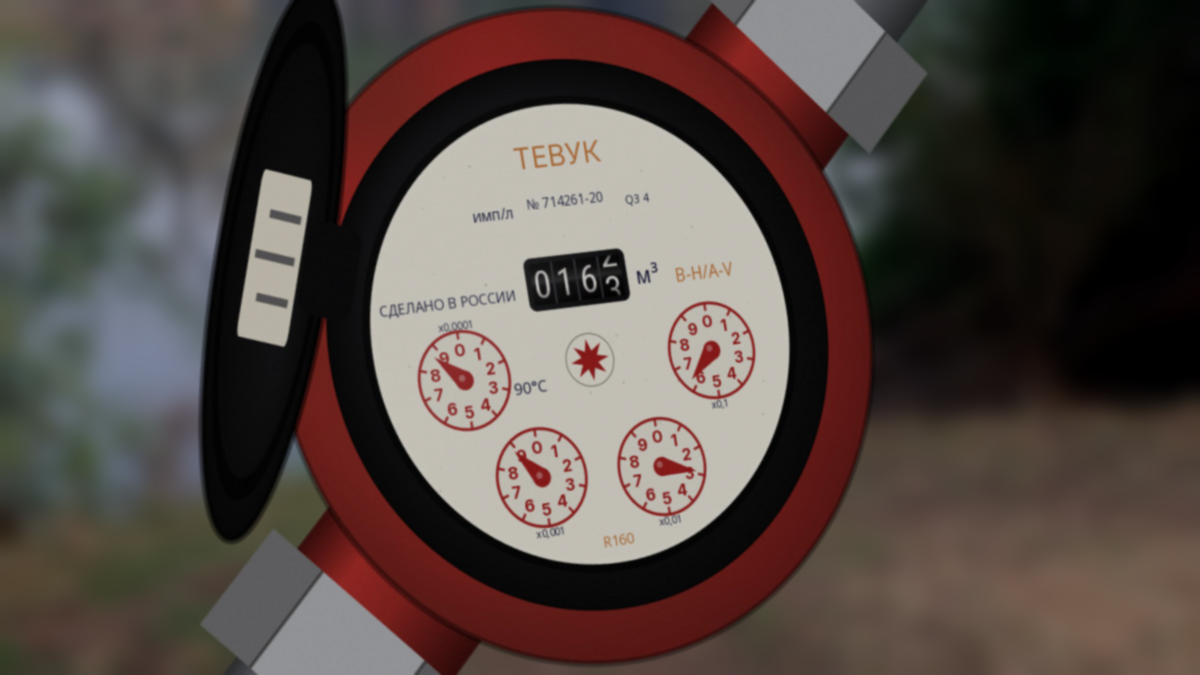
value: 162.6288,m³
